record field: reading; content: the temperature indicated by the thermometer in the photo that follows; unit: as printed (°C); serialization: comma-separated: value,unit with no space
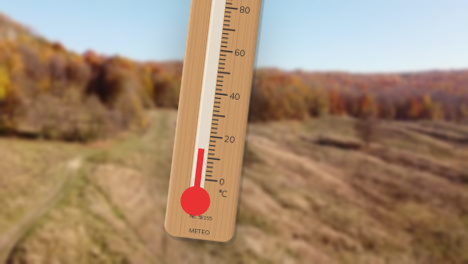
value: 14,°C
